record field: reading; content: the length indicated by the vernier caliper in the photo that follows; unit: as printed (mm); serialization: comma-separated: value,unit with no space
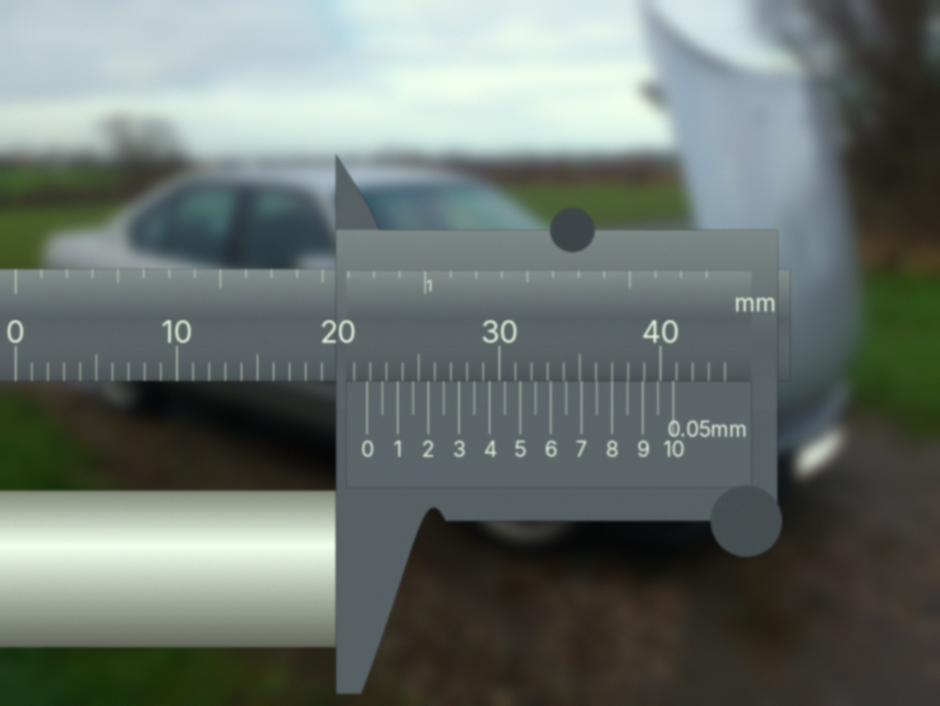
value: 21.8,mm
